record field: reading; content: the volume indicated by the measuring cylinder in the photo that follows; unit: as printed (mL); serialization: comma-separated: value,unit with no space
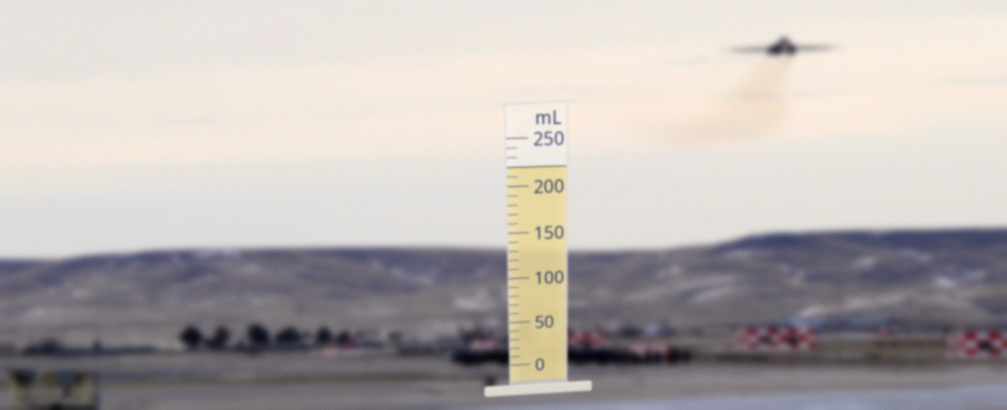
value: 220,mL
